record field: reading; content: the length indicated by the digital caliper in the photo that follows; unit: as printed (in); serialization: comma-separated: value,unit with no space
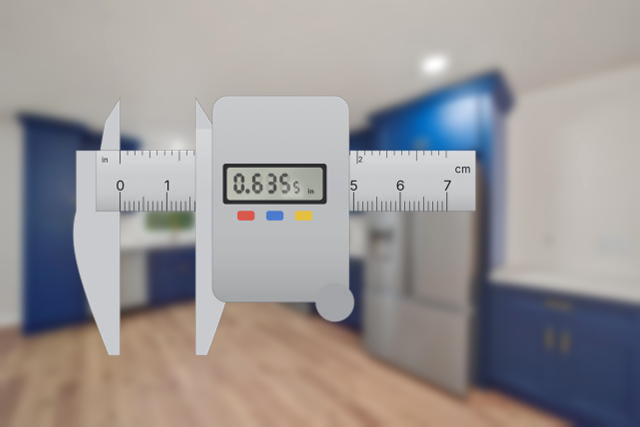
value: 0.6355,in
